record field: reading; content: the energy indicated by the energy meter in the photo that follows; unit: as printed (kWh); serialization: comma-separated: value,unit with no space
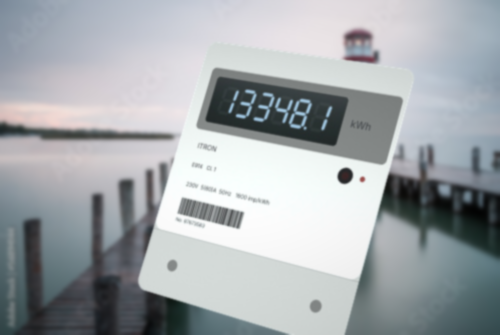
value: 13348.1,kWh
